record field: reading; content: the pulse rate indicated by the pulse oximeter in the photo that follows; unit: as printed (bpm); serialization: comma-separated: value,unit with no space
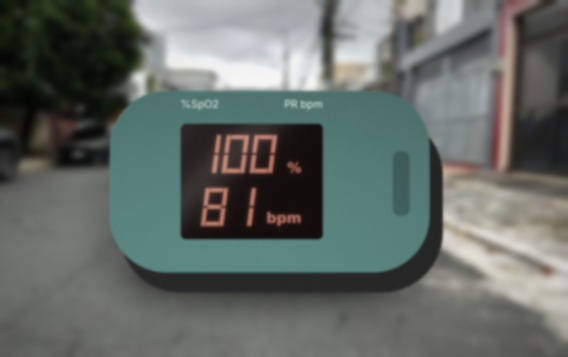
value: 81,bpm
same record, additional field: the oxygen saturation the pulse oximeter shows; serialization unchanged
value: 100,%
